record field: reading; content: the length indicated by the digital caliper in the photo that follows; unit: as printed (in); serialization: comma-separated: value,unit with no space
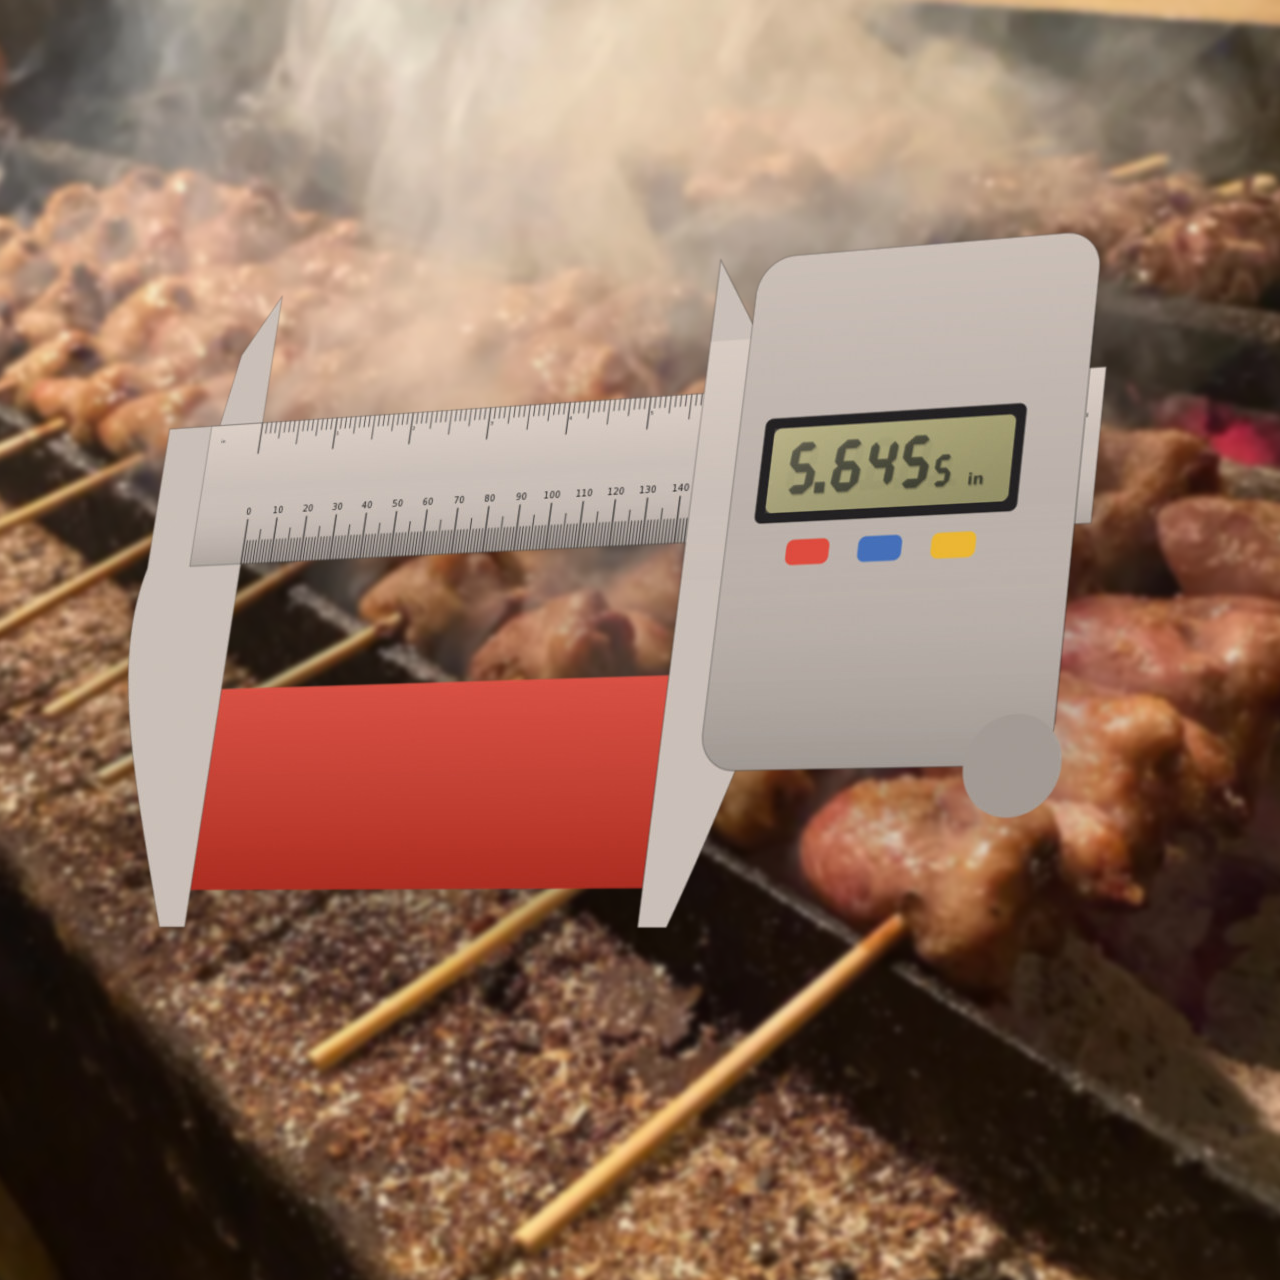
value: 5.6455,in
